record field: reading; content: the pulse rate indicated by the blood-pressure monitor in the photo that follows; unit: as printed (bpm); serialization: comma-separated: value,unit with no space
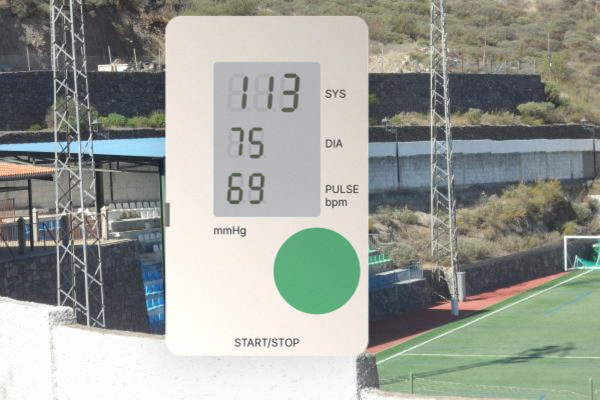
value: 69,bpm
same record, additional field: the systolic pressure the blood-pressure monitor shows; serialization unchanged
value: 113,mmHg
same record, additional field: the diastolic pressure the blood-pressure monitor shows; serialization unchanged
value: 75,mmHg
